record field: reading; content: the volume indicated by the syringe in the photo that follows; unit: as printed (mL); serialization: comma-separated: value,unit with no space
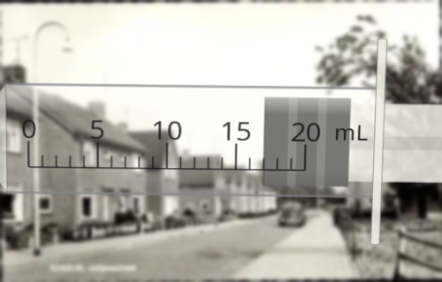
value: 17,mL
